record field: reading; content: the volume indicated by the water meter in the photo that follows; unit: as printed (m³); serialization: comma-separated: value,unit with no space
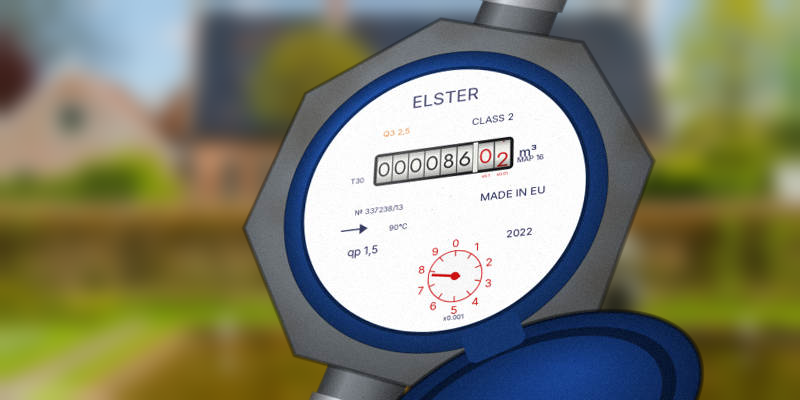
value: 86.017,m³
